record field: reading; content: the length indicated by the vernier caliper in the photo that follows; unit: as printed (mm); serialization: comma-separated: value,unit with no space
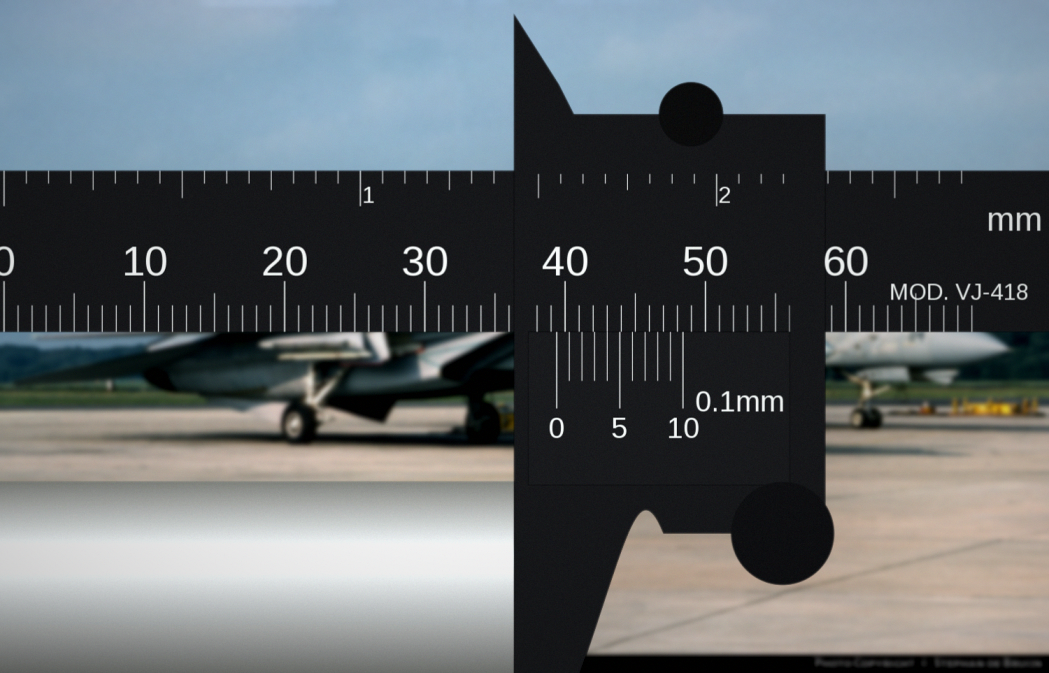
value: 39.4,mm
